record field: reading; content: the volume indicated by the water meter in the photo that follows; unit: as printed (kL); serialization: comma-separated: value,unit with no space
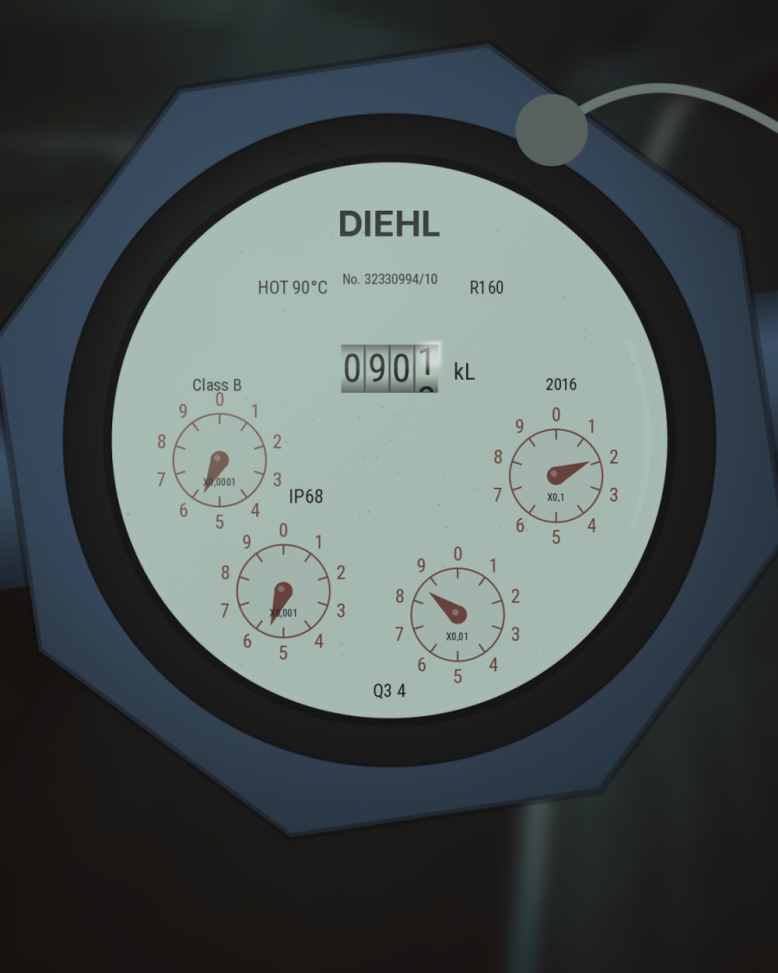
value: 901.1855,kL
